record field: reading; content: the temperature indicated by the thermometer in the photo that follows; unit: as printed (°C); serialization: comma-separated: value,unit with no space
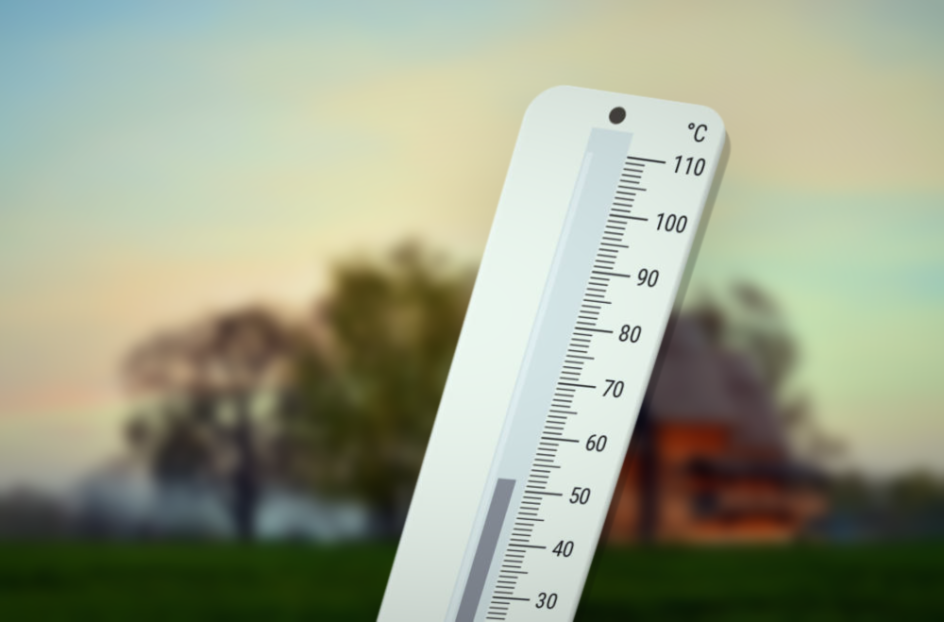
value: 52,°C
